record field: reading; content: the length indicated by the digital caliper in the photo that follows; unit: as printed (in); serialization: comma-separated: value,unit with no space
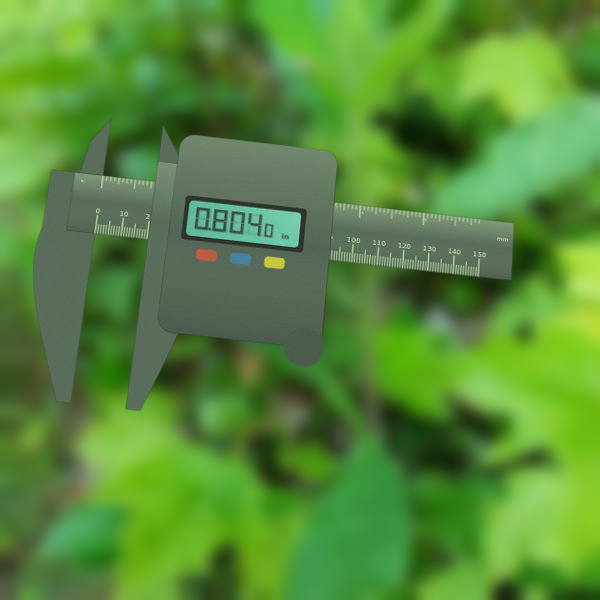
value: 0.8040,in
